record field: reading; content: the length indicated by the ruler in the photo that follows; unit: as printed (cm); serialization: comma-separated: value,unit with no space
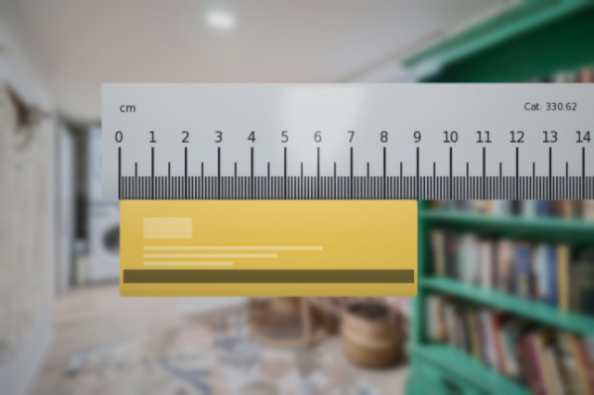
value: 9,cm
